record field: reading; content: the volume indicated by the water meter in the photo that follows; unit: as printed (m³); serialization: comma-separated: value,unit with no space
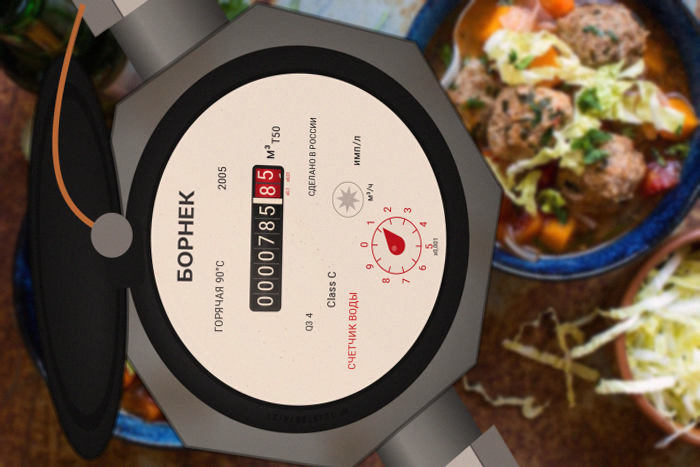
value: 785.851,m³
